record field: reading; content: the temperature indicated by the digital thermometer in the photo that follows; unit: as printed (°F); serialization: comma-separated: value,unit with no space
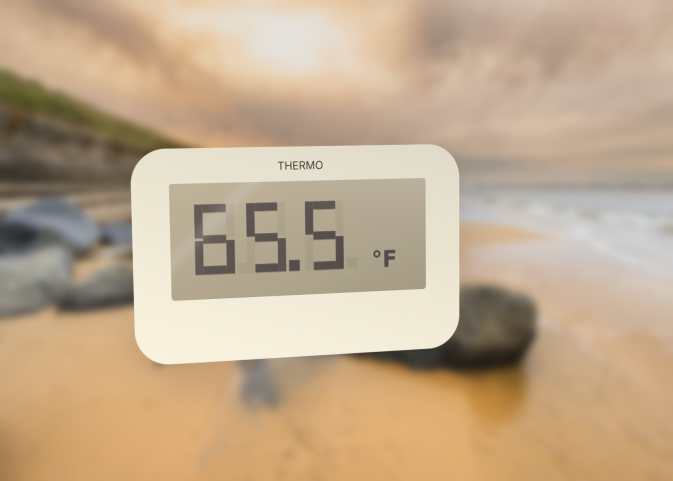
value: 65.5,°F
